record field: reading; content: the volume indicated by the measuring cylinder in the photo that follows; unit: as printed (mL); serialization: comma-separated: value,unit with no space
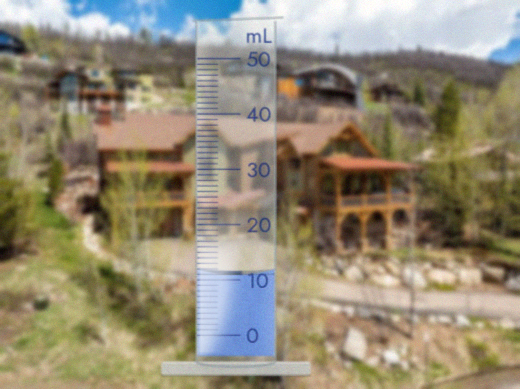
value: 11,mL
